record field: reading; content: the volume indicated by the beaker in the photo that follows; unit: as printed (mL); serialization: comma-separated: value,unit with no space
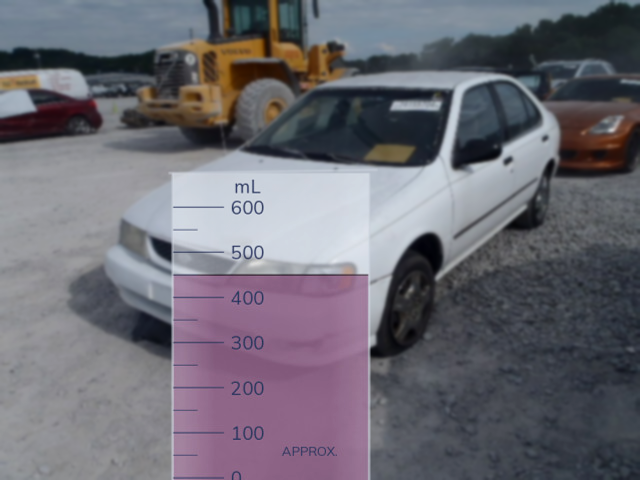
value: 450,mL
